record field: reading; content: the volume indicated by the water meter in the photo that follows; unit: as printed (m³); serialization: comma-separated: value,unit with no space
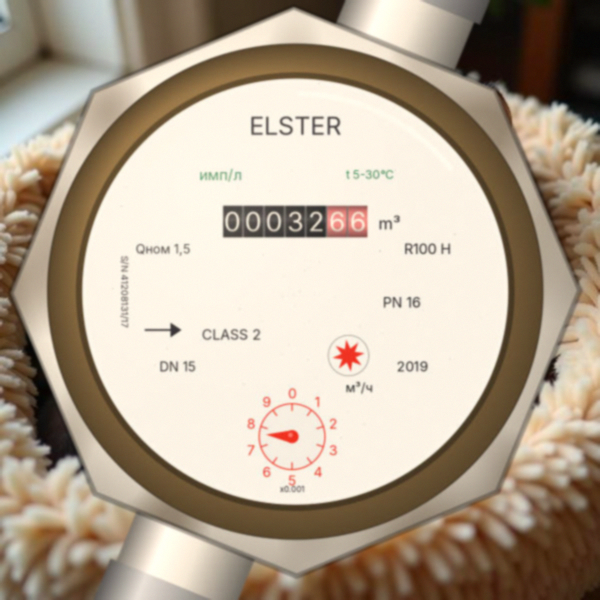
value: 32.667,m³
